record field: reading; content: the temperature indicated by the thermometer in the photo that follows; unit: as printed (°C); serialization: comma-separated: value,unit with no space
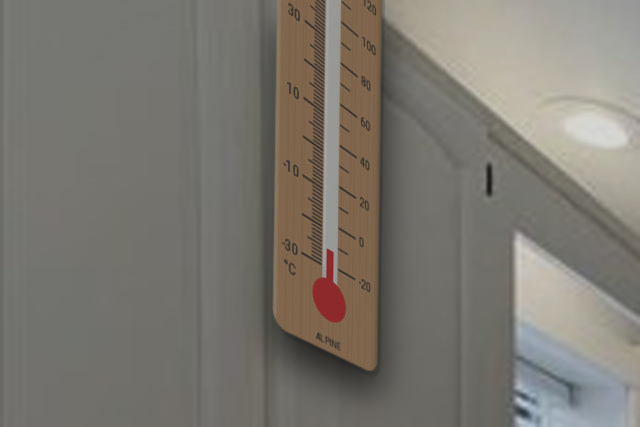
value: -25,°C
